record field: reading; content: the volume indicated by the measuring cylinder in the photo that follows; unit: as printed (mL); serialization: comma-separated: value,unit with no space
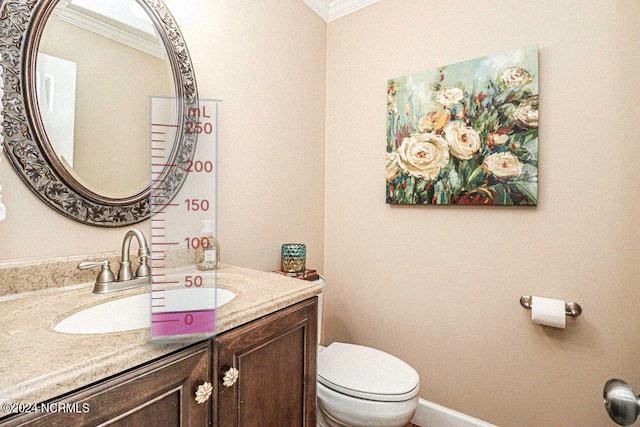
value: 10,mL
